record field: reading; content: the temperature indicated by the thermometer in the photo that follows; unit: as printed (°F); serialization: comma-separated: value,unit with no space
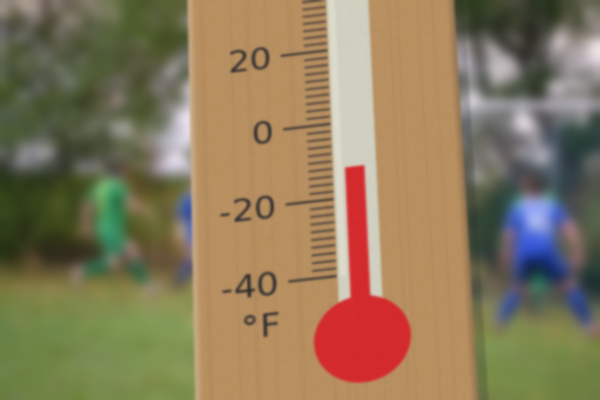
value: -12,°F
